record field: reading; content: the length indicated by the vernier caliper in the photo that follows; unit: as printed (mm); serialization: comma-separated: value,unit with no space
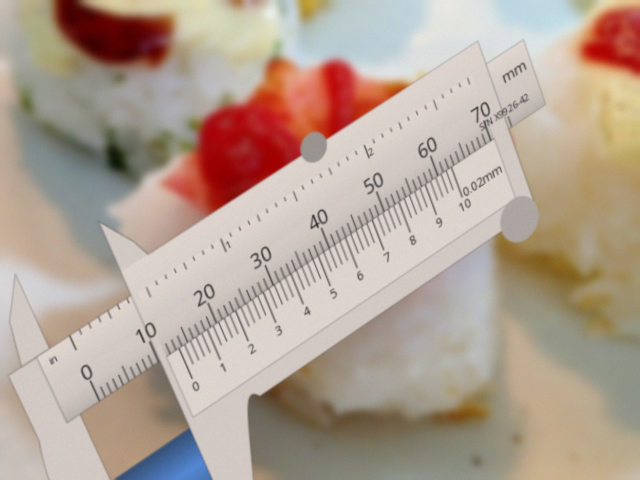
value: 13.5,mm
